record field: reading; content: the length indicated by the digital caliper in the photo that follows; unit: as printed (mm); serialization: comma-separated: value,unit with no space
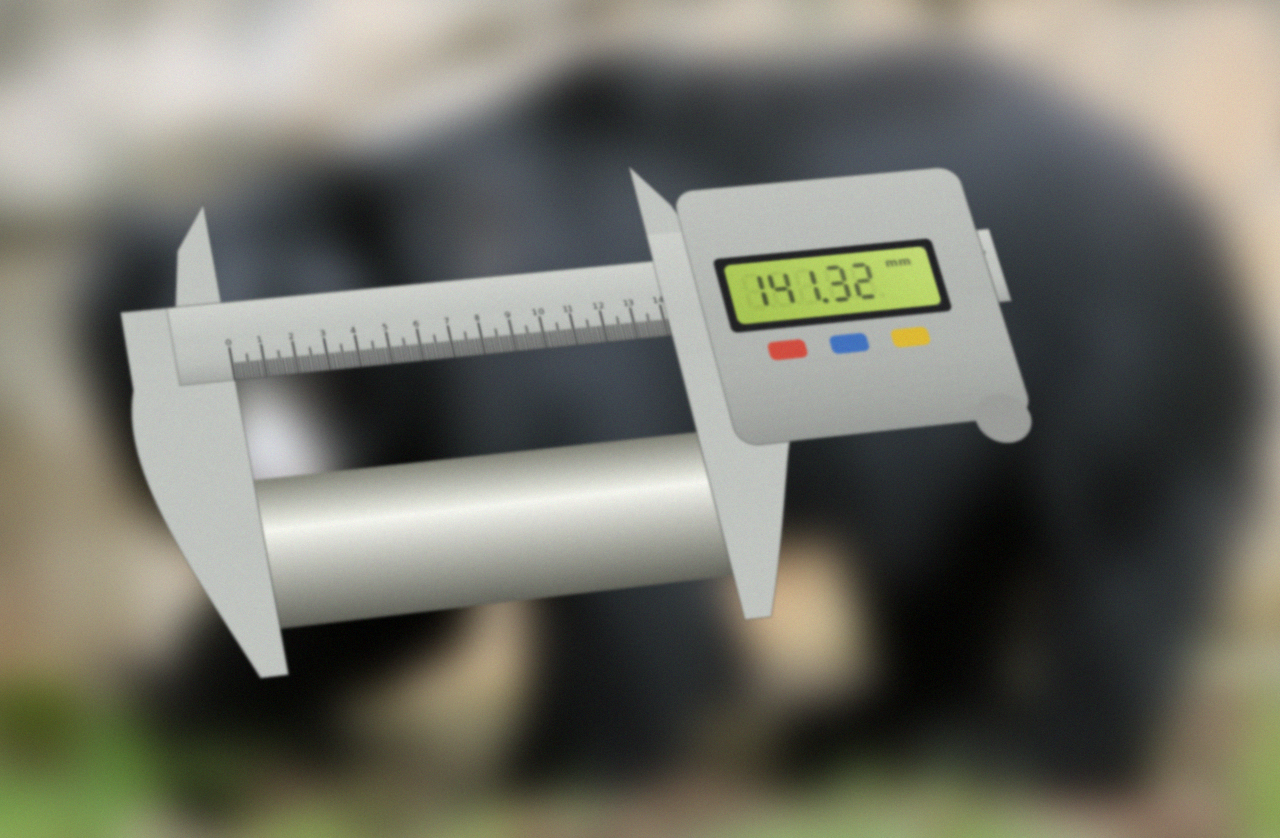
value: 141.32,mm
